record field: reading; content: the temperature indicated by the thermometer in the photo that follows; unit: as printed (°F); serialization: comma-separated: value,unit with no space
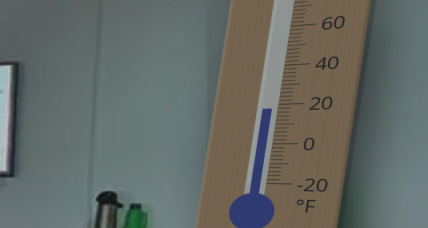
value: 18,°F
